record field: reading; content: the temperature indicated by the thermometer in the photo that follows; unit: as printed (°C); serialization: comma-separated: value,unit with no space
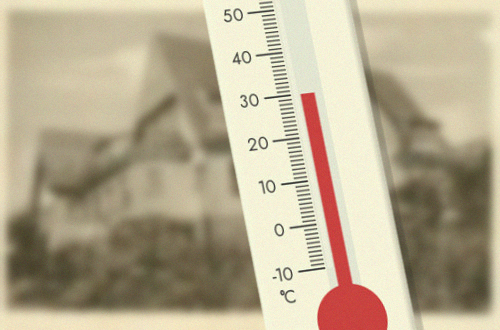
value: 30,°C
